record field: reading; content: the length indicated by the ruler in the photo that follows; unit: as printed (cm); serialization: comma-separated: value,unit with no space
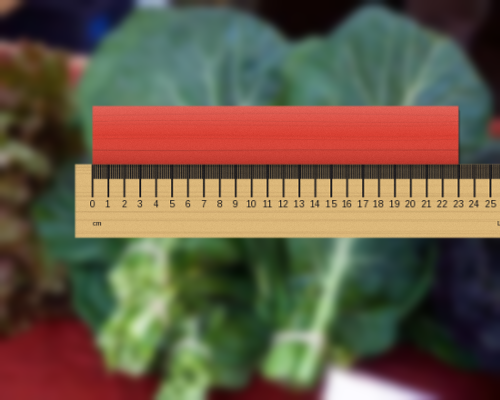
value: 23,cm
